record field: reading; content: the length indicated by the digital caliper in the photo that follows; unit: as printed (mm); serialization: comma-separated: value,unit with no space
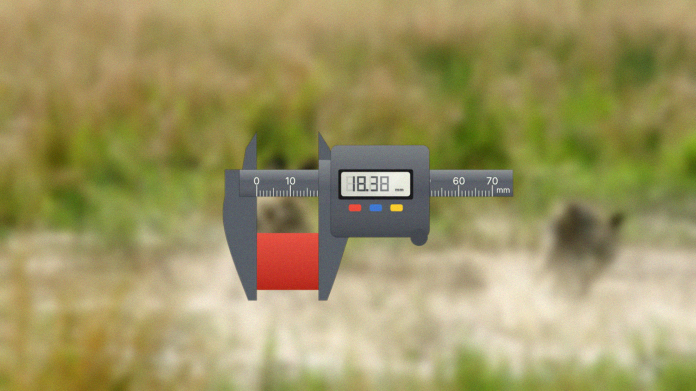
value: 18.38,mm
